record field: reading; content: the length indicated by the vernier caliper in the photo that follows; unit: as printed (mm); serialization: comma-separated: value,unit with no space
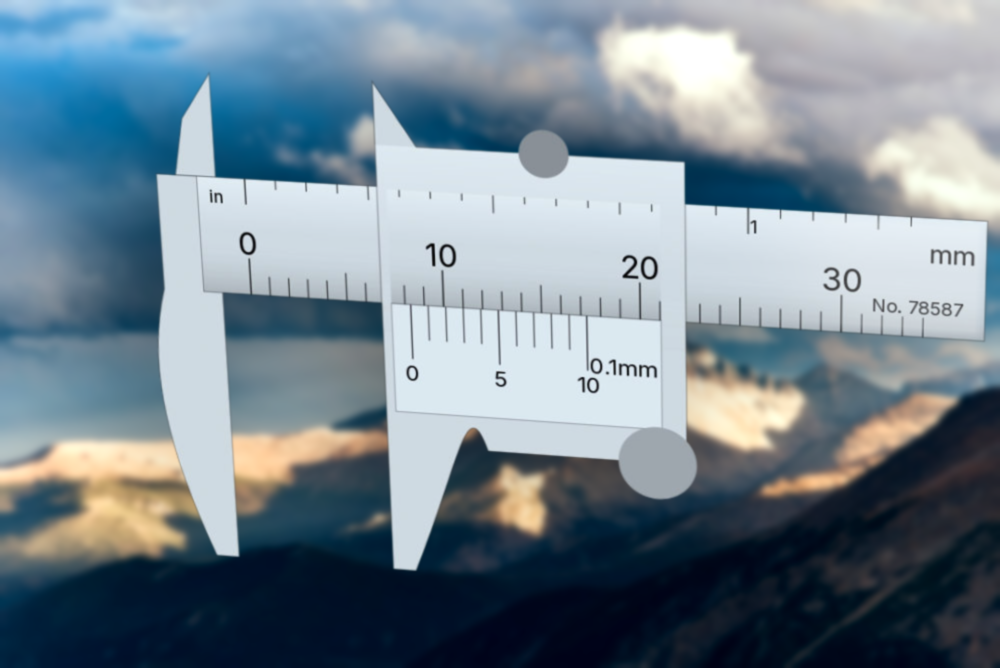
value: 8.3,mm
